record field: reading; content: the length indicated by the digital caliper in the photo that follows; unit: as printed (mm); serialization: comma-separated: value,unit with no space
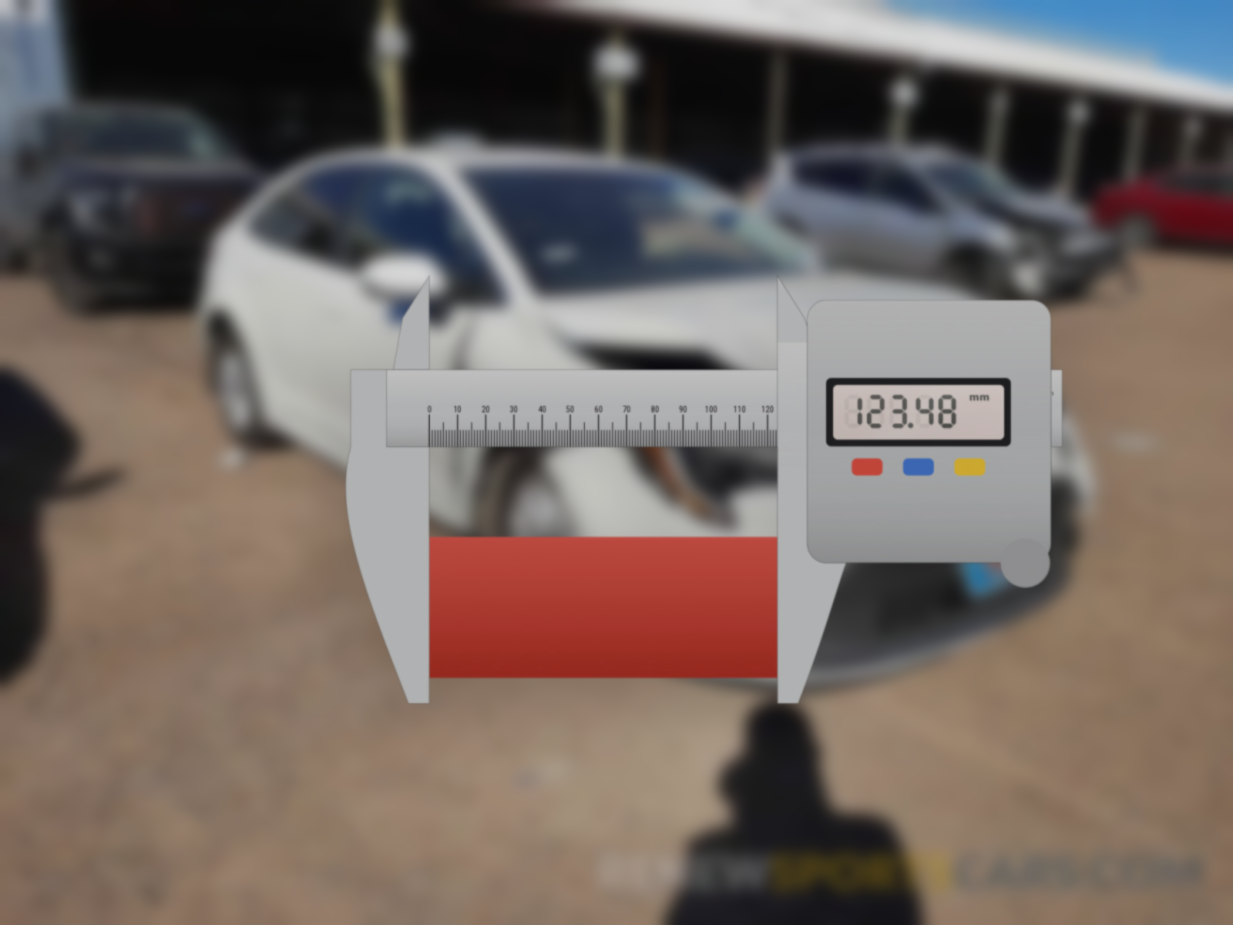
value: 123.48,mm
